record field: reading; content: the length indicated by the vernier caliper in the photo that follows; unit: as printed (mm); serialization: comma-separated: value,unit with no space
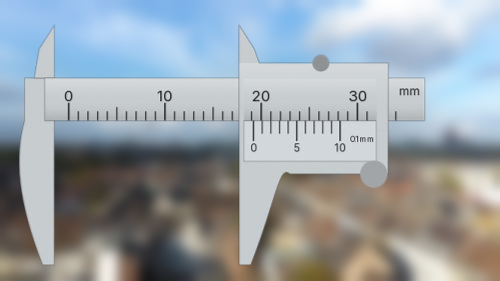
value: 19.2,mm
